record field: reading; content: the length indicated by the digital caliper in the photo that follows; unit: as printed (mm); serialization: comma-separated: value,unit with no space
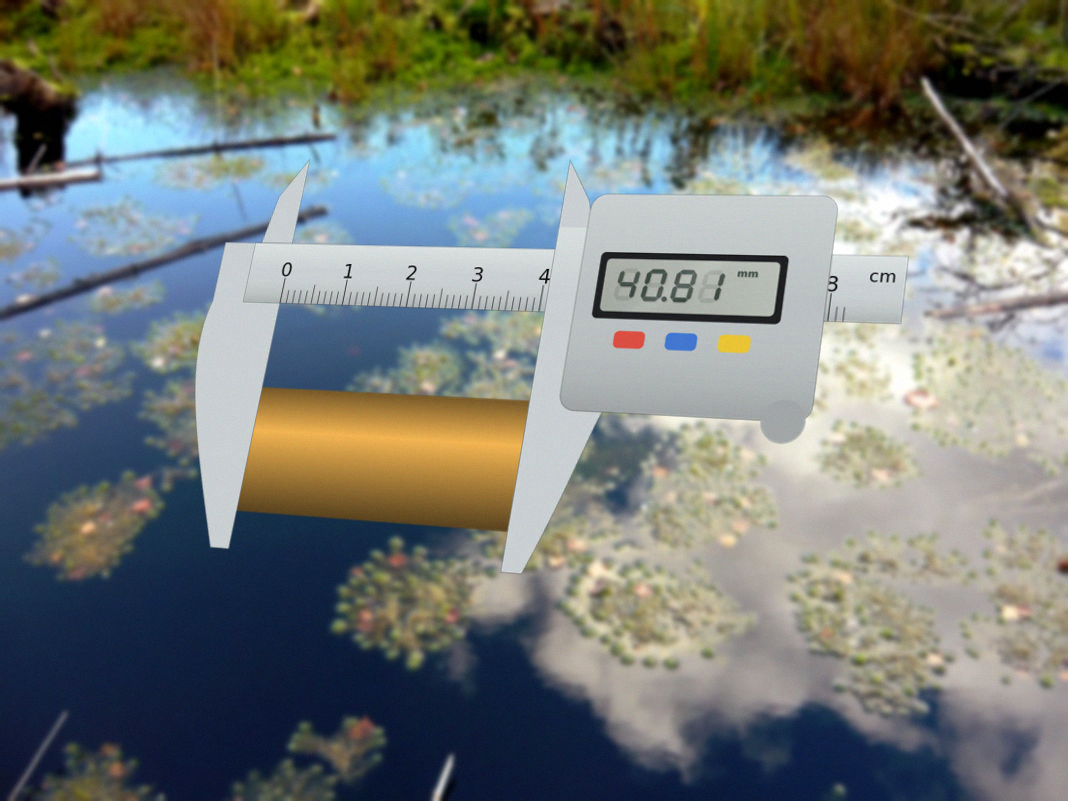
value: 40.81,mm
